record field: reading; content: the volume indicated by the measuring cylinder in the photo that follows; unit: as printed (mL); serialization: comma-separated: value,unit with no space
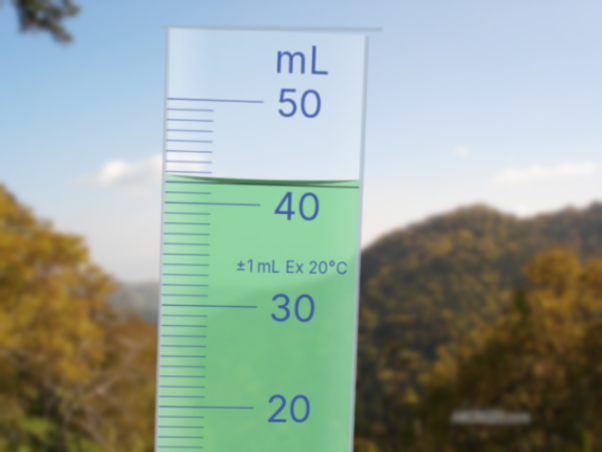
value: 42,mL
